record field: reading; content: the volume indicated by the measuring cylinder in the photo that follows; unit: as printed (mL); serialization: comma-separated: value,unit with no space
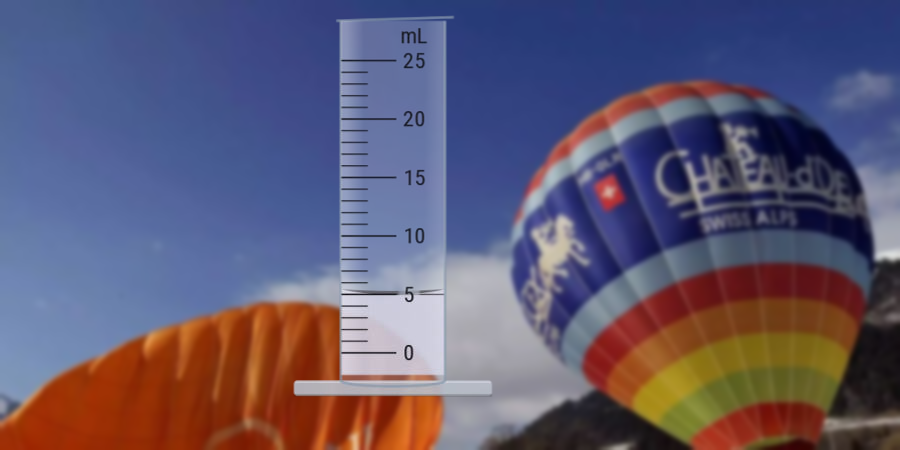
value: 5,mL
